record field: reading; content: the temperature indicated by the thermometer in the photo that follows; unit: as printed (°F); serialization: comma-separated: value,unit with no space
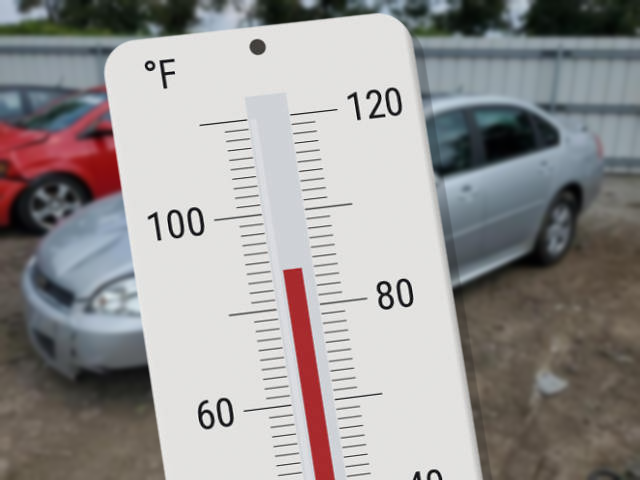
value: 88,°F
